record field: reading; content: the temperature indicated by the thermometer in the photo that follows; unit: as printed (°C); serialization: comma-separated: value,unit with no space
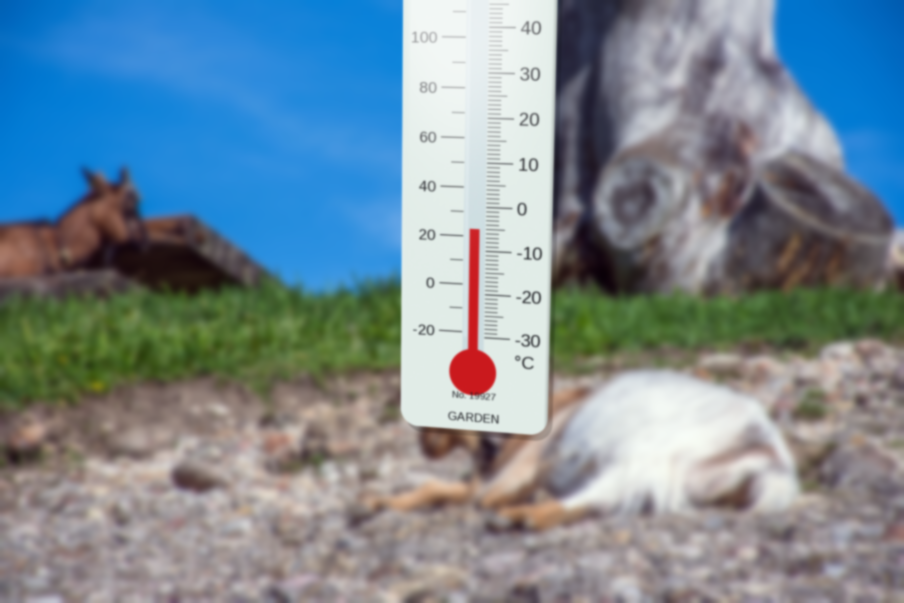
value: -5,°C
